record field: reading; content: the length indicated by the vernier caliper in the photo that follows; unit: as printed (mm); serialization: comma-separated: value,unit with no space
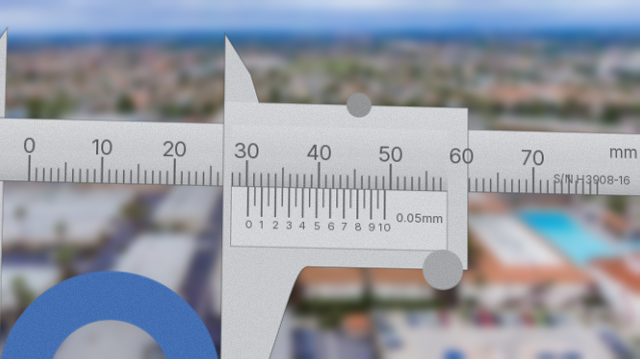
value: 30.2,mm
